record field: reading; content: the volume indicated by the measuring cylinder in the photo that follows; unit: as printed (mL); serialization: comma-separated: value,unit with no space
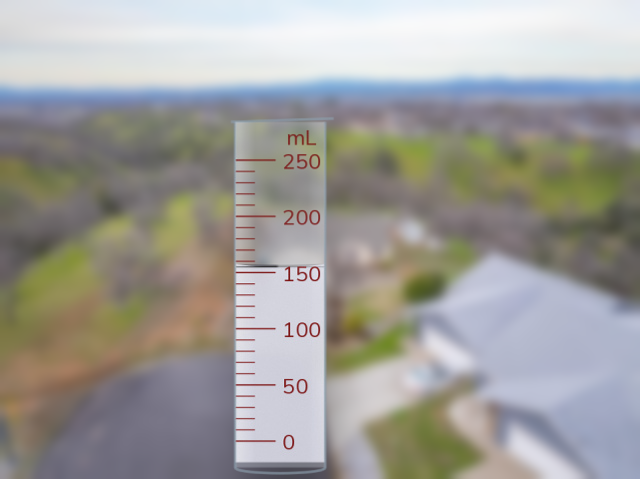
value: 155,mL
